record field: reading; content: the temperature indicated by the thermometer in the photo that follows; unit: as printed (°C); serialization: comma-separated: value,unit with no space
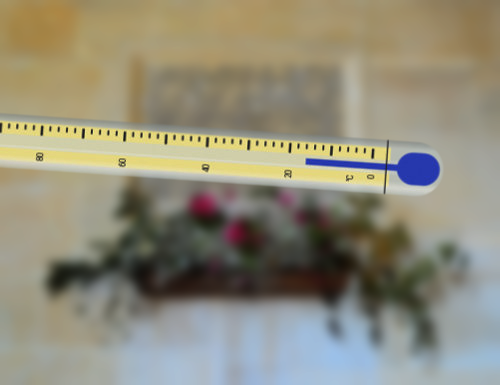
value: 16,°C
